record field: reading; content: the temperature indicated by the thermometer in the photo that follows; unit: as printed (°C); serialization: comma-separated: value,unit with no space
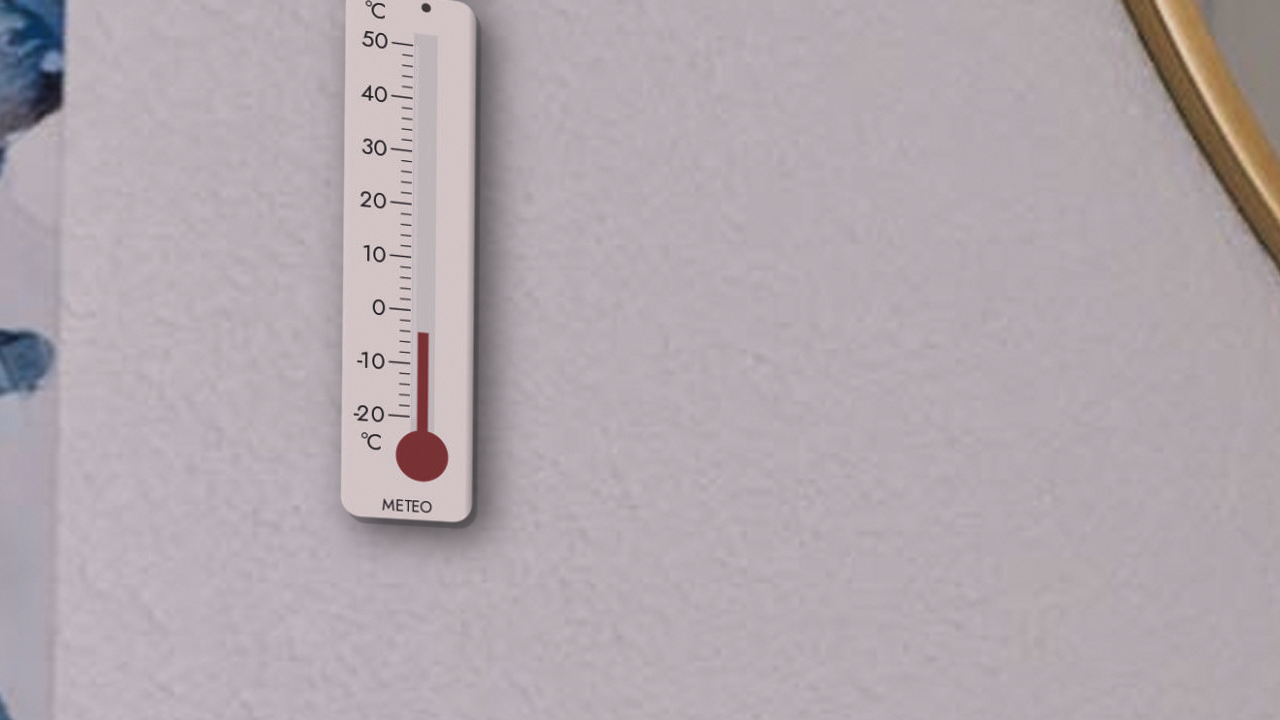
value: -4,°C
